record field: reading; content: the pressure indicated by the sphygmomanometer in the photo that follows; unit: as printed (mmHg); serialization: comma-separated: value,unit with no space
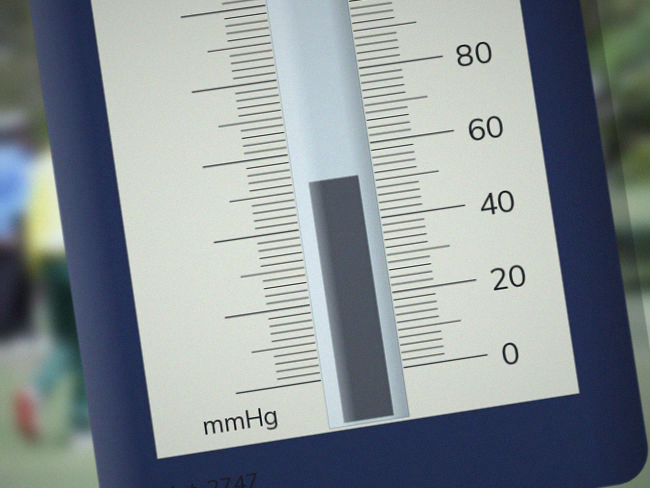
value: 52,mmHg
